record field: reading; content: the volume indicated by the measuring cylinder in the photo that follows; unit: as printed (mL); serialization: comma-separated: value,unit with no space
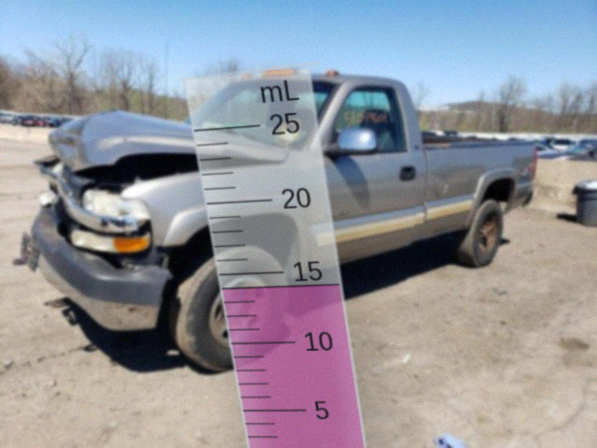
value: 14,mL
